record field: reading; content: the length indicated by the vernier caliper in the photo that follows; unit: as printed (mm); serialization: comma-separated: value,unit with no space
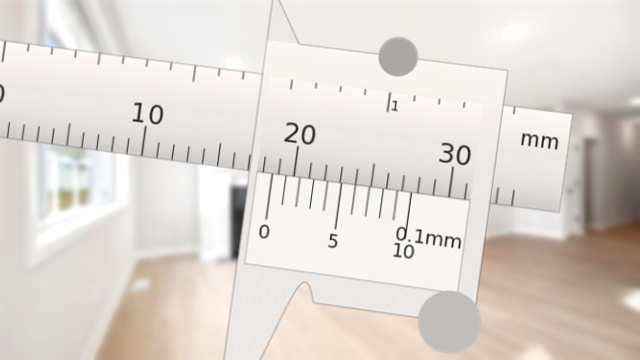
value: 18.6,mm
